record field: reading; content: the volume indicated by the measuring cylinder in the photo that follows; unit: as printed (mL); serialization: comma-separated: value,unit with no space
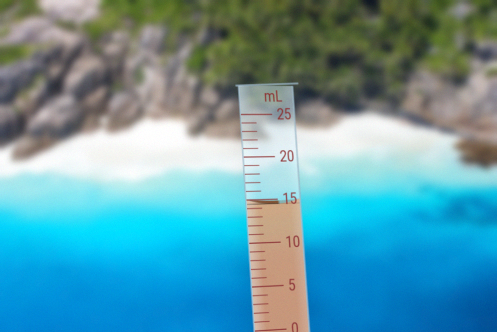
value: 14.5,mL
